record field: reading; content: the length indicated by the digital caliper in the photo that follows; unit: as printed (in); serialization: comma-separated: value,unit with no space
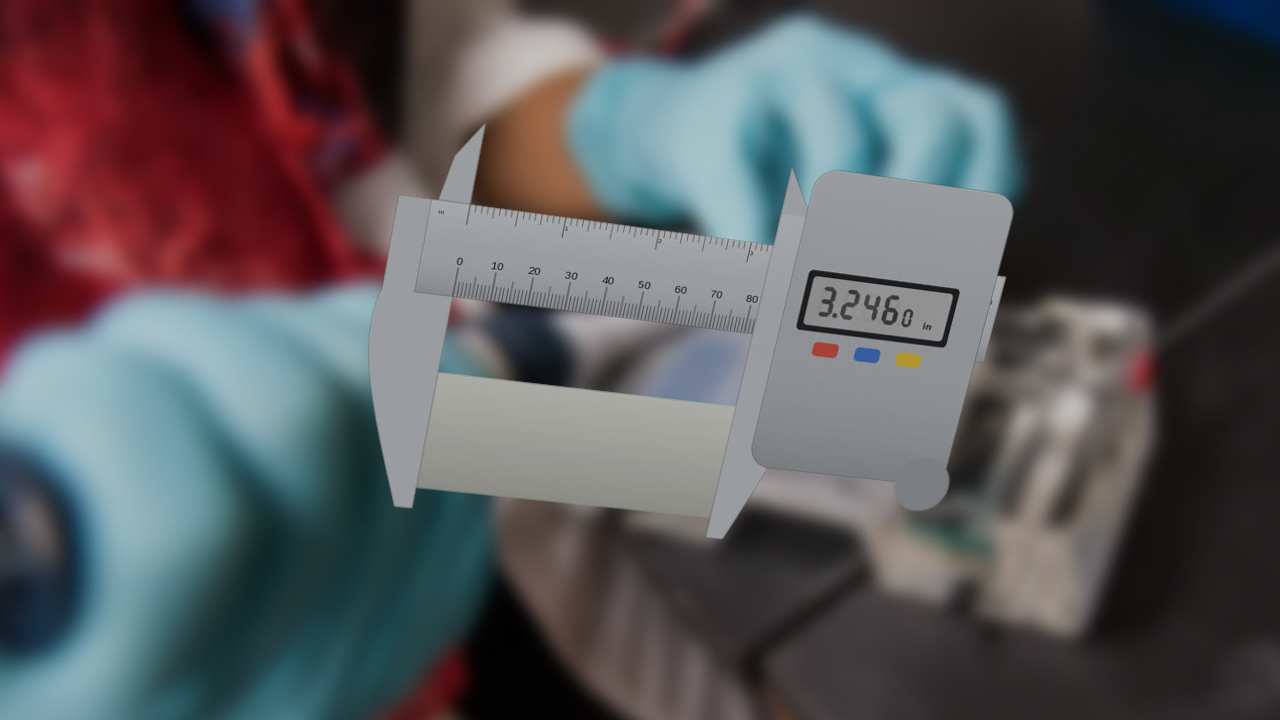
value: 3.2460,in
